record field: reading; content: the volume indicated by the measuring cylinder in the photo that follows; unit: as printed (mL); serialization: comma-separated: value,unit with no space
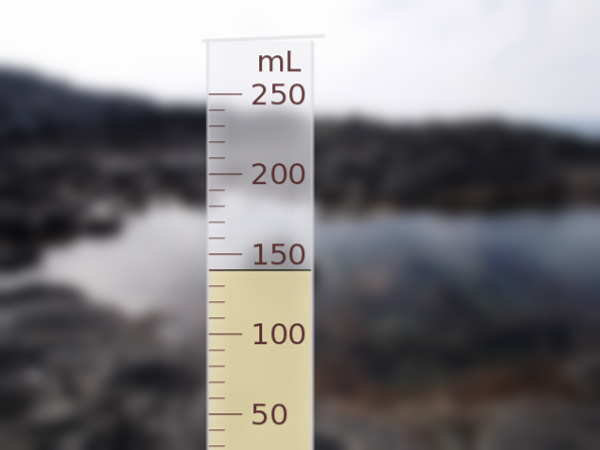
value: 140,mL
